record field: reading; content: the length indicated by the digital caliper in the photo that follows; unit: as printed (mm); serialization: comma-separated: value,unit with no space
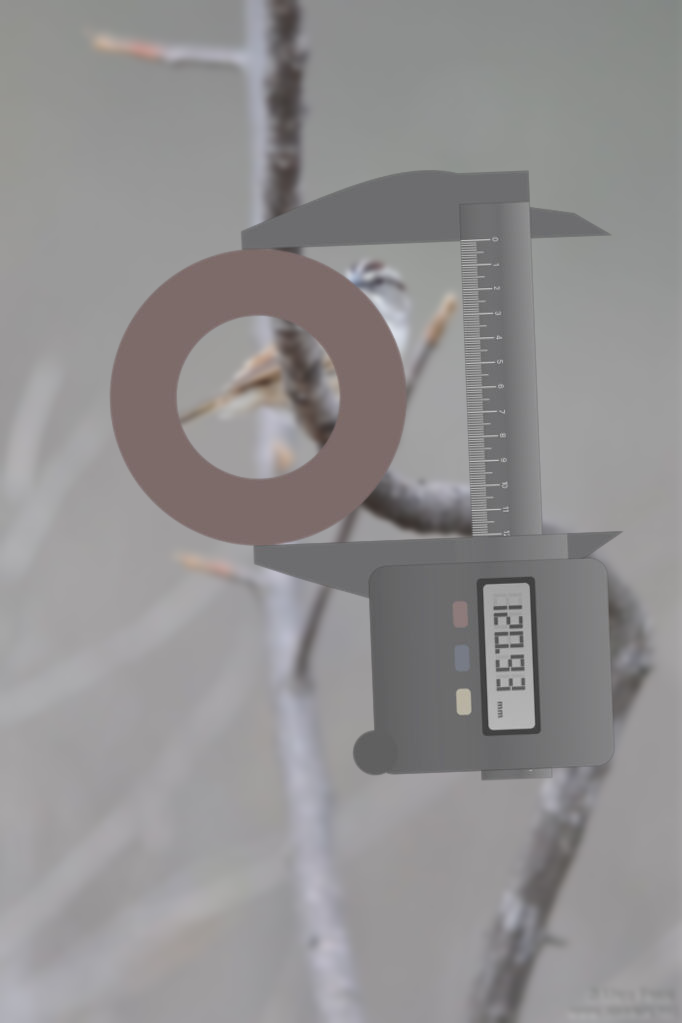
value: 120.93,mm
